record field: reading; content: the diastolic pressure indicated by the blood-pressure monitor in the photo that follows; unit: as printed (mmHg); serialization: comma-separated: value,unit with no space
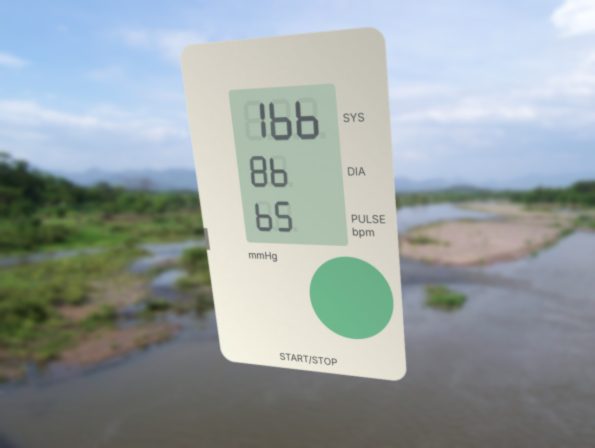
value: 86,mmHg
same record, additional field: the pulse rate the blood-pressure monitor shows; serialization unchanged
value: 65,bpm
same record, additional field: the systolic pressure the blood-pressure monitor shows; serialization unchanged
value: 166,mmHg
